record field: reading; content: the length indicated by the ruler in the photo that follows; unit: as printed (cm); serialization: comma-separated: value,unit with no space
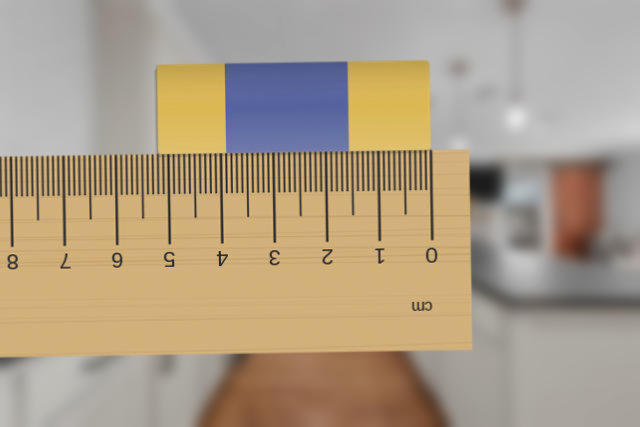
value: 5.2,cm
